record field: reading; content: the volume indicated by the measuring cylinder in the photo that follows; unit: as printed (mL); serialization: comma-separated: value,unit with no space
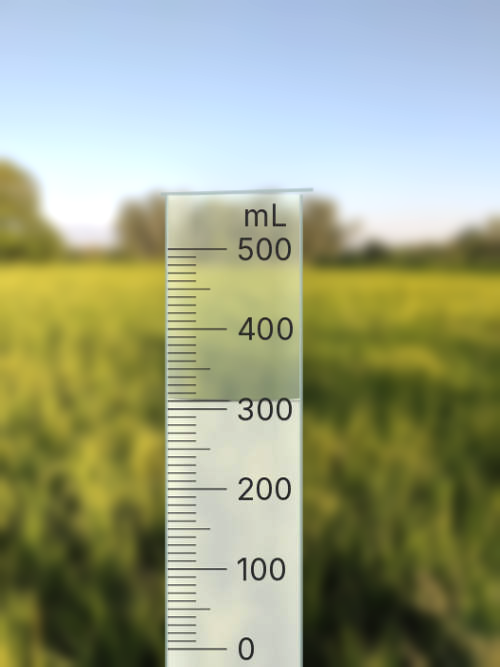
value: 310,mL
